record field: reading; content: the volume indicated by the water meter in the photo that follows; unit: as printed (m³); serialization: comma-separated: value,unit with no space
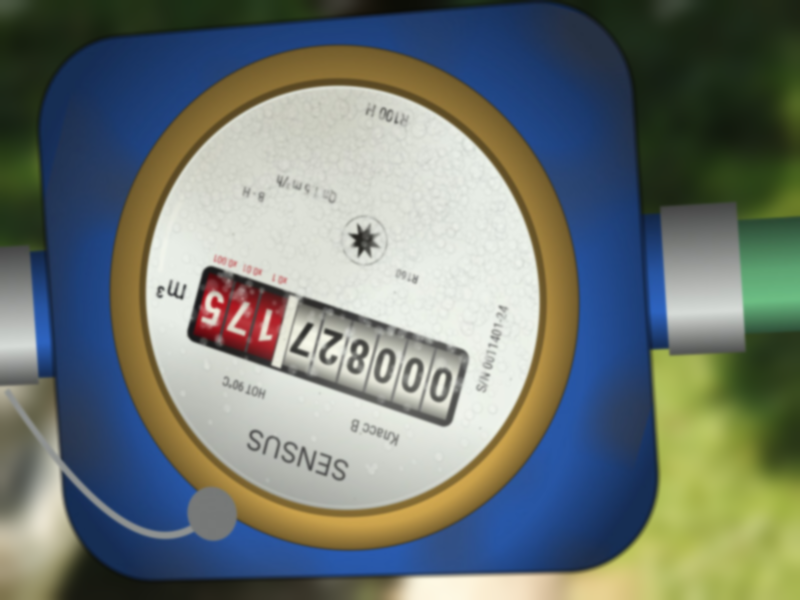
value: 827.175,m³
